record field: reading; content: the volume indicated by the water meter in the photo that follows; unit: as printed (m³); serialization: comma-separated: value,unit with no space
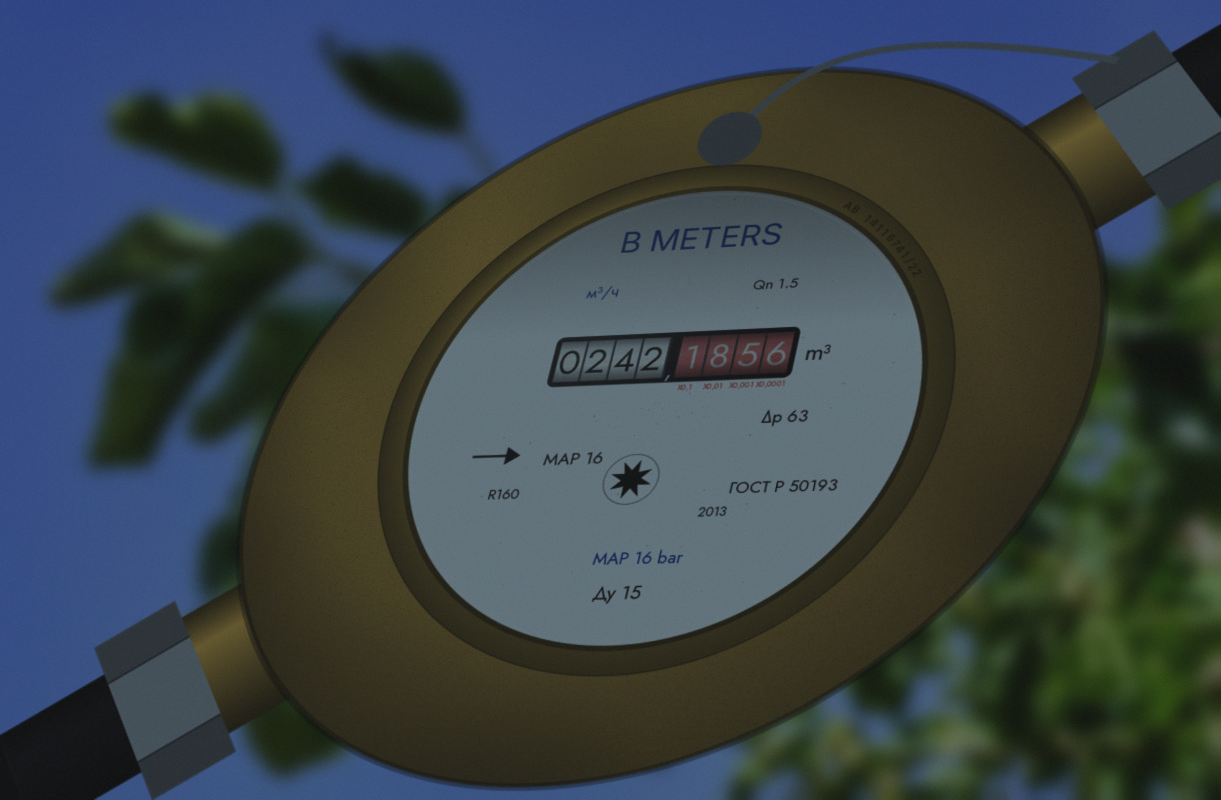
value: 242.1856,m³
